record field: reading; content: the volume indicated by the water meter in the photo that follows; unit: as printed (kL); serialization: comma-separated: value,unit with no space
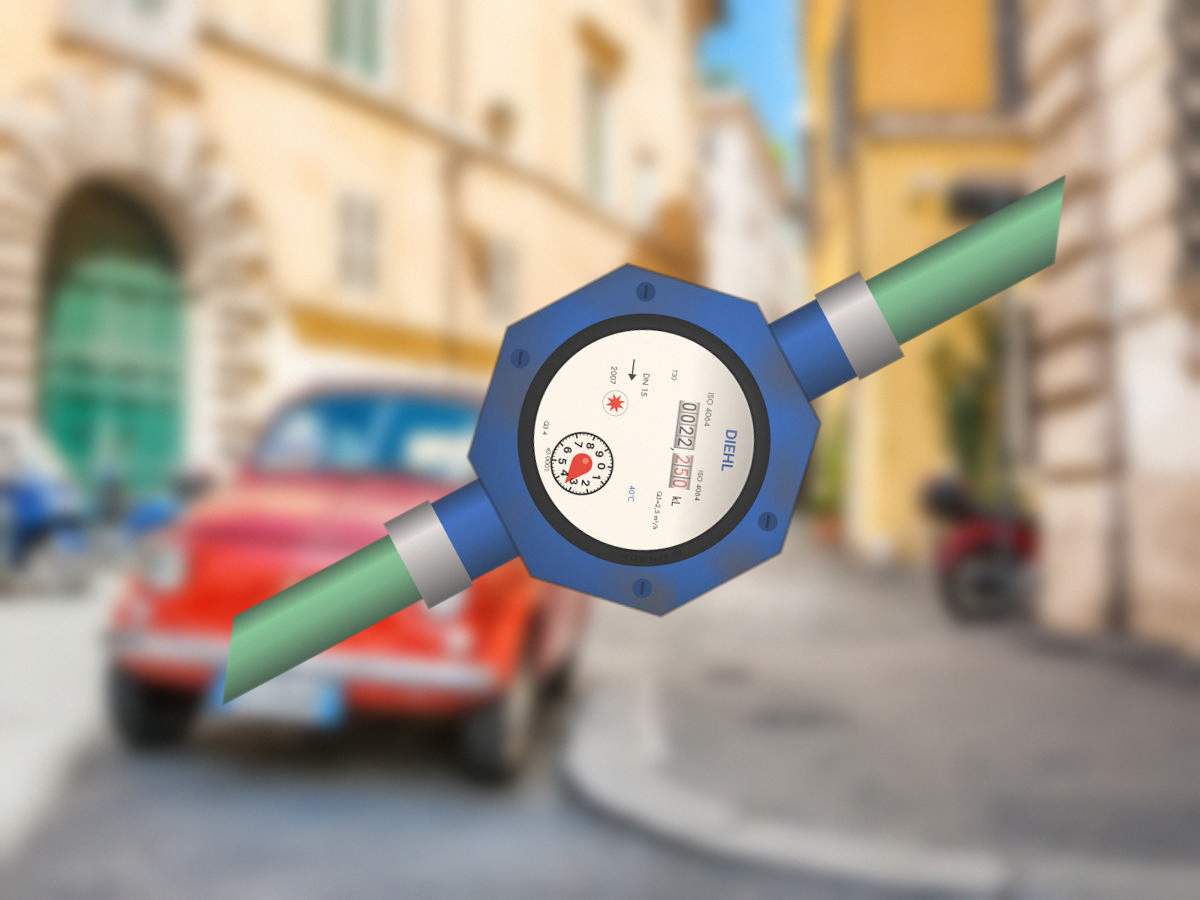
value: 22.2503,kL
